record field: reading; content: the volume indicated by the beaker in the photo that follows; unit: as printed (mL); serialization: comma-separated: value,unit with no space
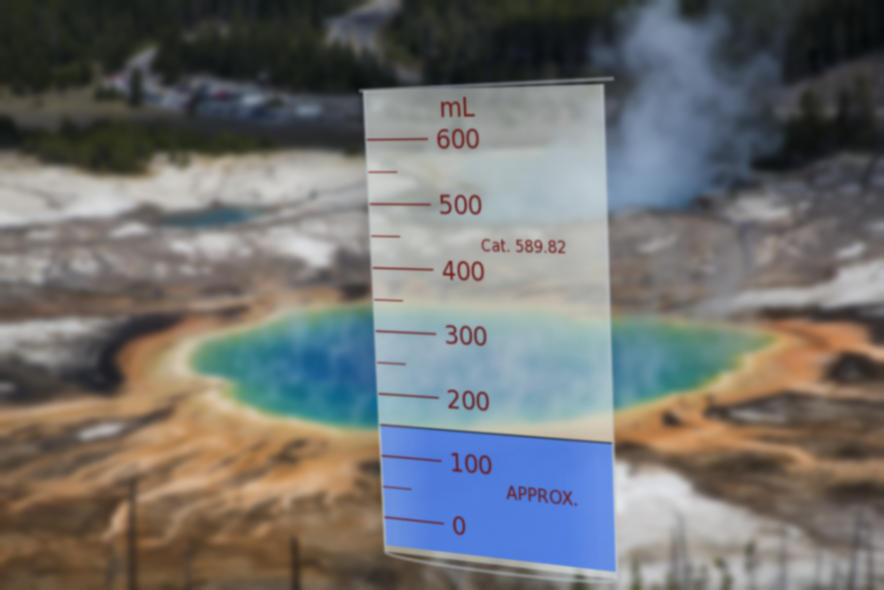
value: 150,mL
